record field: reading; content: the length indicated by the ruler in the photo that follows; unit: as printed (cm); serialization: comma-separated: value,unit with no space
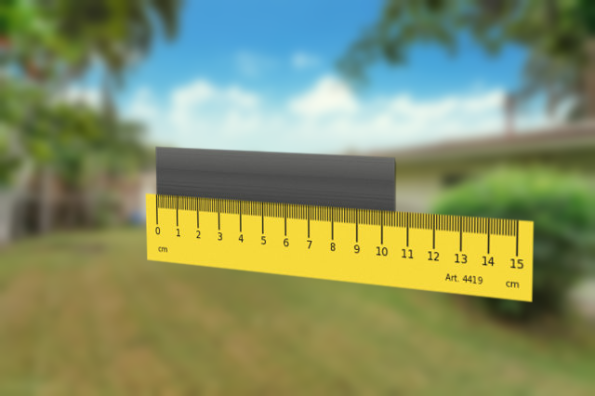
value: 10.5,cm
